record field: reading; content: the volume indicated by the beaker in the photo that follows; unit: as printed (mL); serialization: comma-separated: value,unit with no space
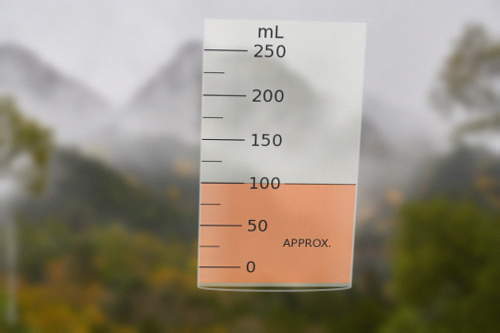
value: 100,mL
